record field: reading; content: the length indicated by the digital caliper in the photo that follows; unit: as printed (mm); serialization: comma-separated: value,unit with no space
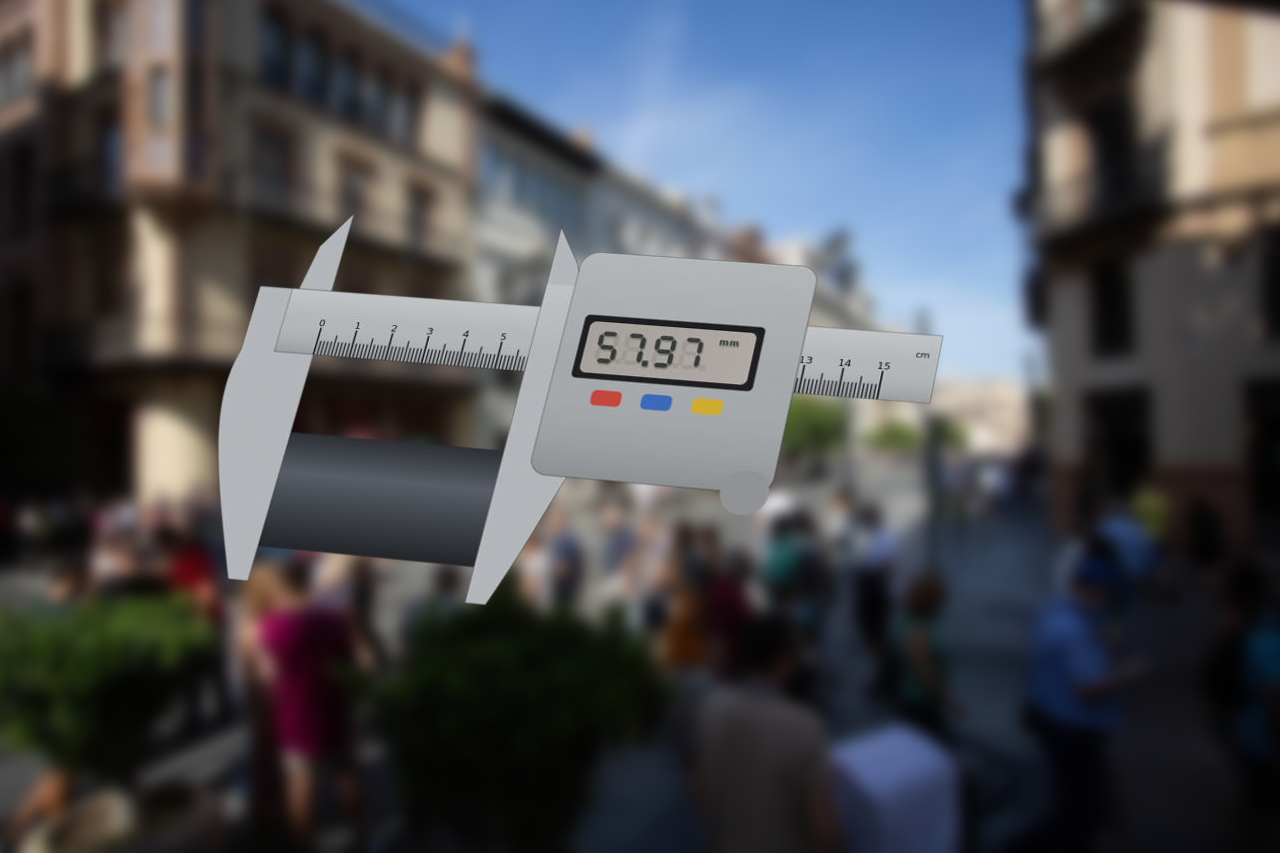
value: 57.97,mm
